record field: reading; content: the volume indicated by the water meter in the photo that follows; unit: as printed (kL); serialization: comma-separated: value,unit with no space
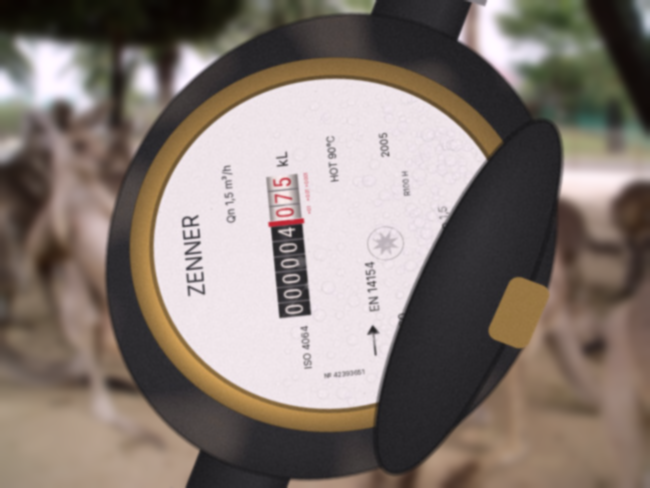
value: 4.075,kL
